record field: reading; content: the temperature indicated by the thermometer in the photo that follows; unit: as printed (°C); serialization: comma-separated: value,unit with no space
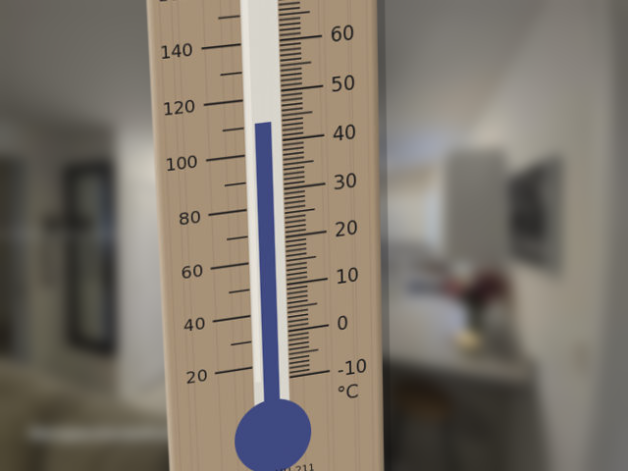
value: 44,°C
